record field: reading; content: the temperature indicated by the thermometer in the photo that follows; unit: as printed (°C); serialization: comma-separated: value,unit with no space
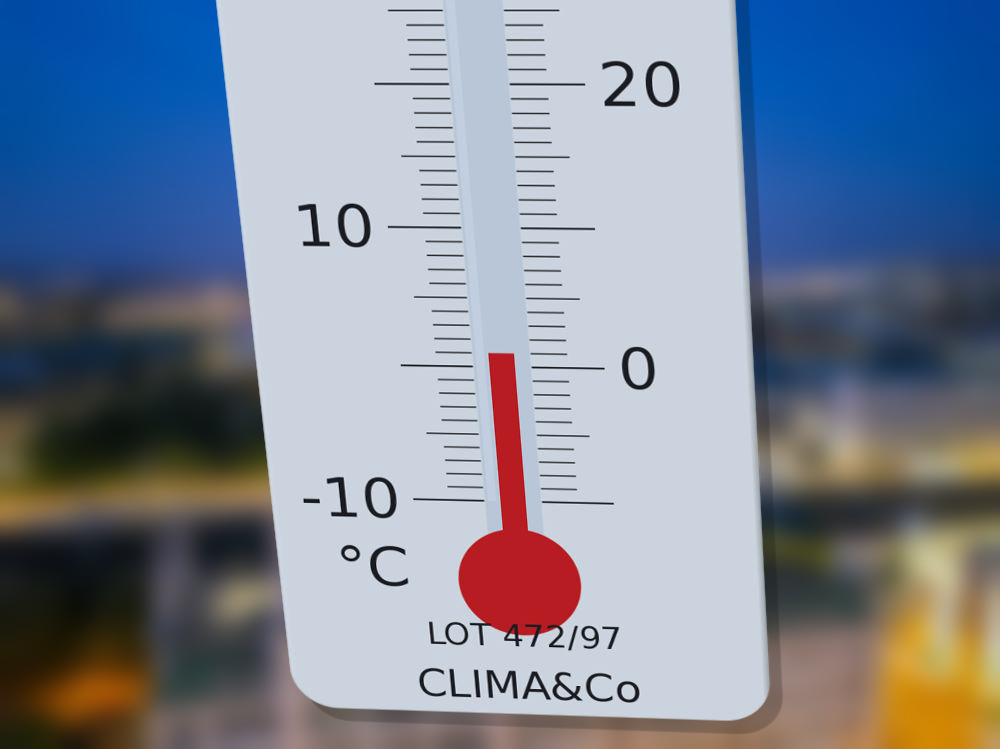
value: 1,°C
